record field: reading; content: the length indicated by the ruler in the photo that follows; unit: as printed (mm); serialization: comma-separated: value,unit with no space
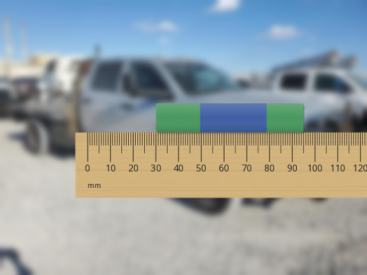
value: 65,mm
